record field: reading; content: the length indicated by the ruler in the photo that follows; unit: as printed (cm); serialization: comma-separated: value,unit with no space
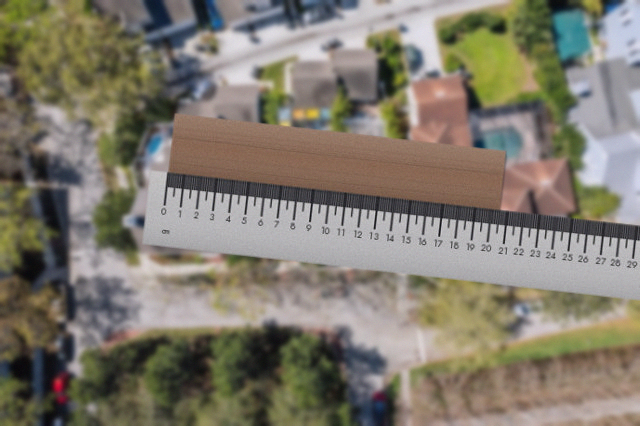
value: 20.5,cm
